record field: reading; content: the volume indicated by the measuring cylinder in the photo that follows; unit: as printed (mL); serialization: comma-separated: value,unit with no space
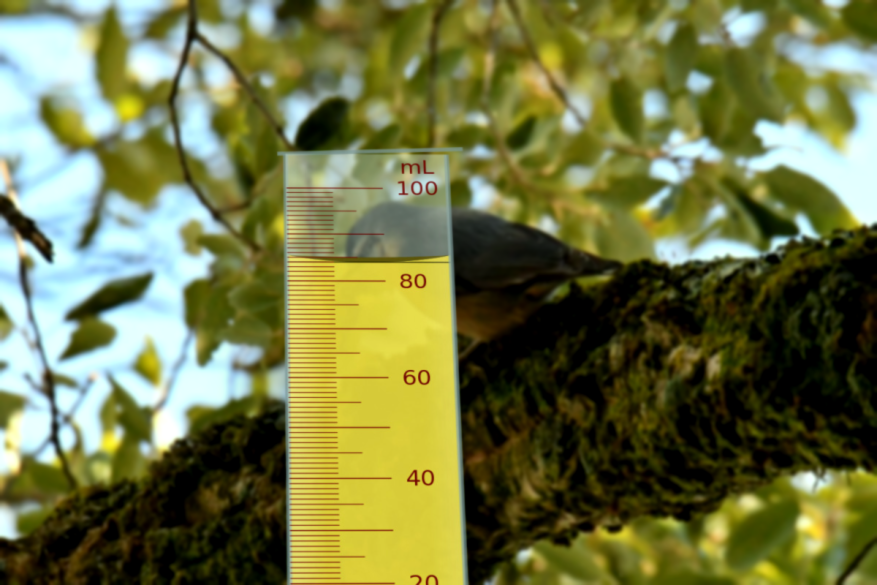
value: 84,mL
